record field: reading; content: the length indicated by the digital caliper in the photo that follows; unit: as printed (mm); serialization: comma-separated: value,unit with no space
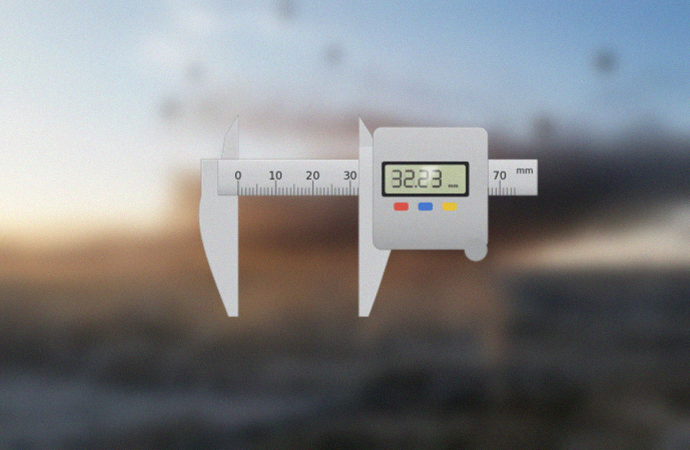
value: 32.23,mm
